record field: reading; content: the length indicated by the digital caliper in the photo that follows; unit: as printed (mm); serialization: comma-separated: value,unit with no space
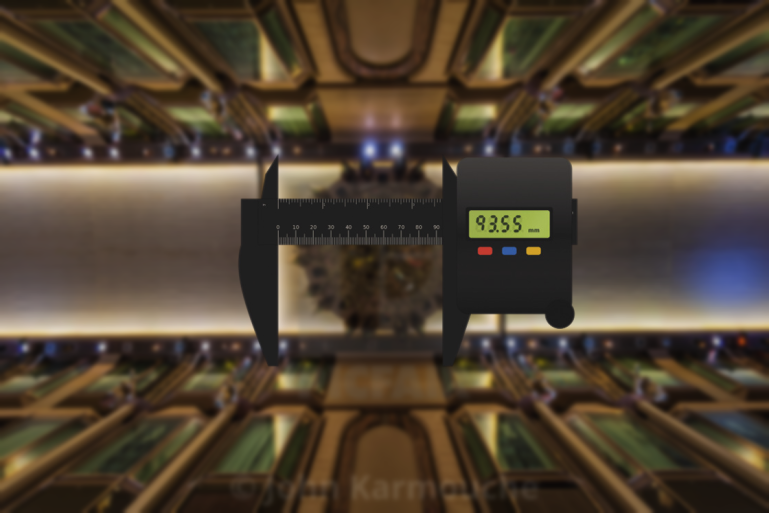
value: 93.55,mm
